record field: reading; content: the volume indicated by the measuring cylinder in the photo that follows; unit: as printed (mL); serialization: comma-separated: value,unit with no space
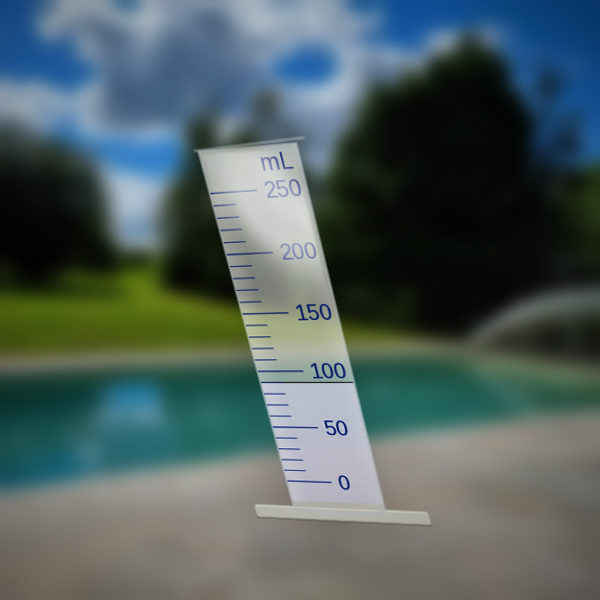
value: 90,mL
